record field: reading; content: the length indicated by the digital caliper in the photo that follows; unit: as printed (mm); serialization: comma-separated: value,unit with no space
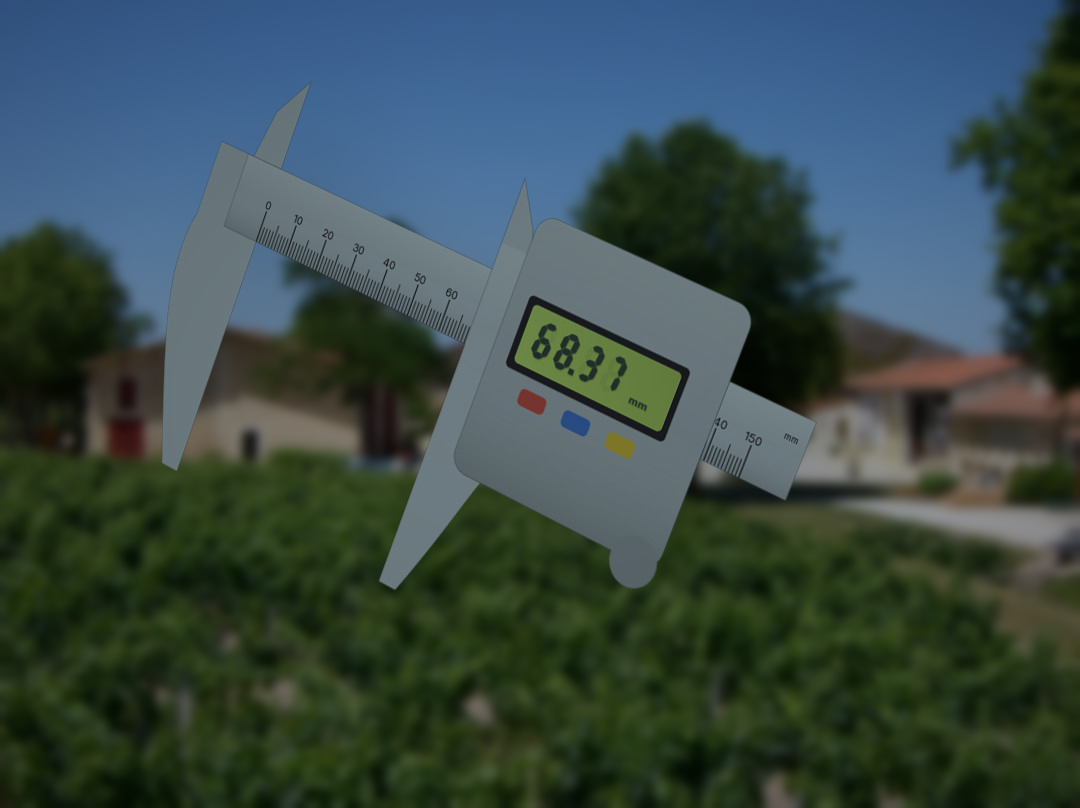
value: 68.37,mm
